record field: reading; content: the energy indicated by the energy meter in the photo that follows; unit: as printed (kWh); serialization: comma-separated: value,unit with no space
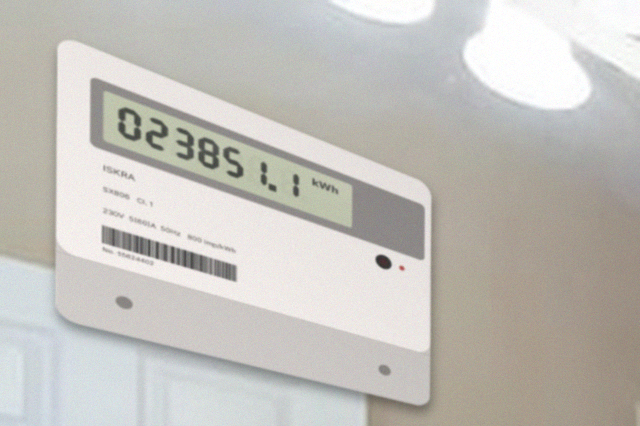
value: 23851.1,kWh
